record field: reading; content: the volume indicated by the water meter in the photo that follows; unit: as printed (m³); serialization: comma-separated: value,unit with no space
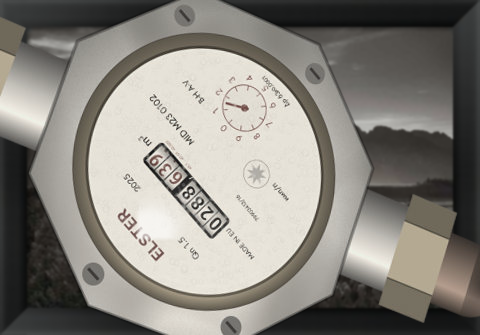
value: 288.6391,m³
